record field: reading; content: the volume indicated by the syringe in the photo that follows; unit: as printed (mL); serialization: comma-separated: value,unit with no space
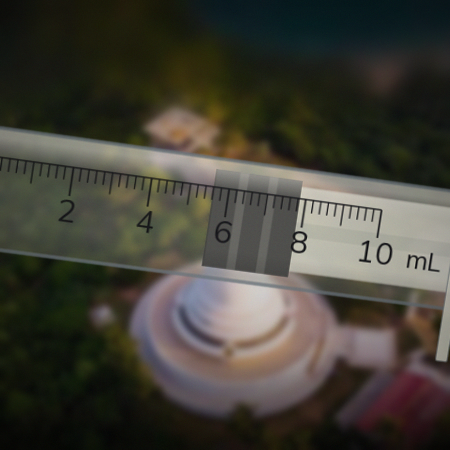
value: 5.6,mL
